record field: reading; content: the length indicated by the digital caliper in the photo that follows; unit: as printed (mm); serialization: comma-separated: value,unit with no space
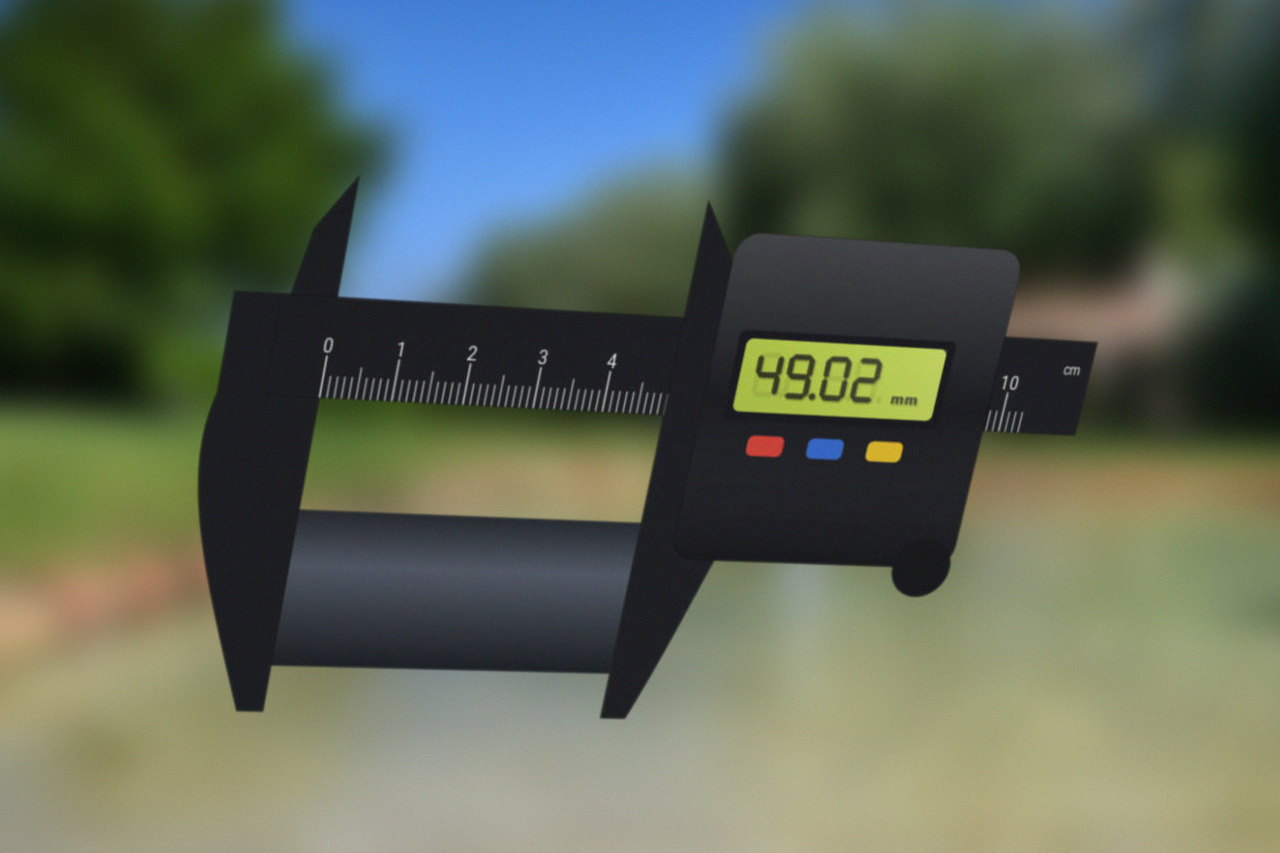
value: 49.02,mm
